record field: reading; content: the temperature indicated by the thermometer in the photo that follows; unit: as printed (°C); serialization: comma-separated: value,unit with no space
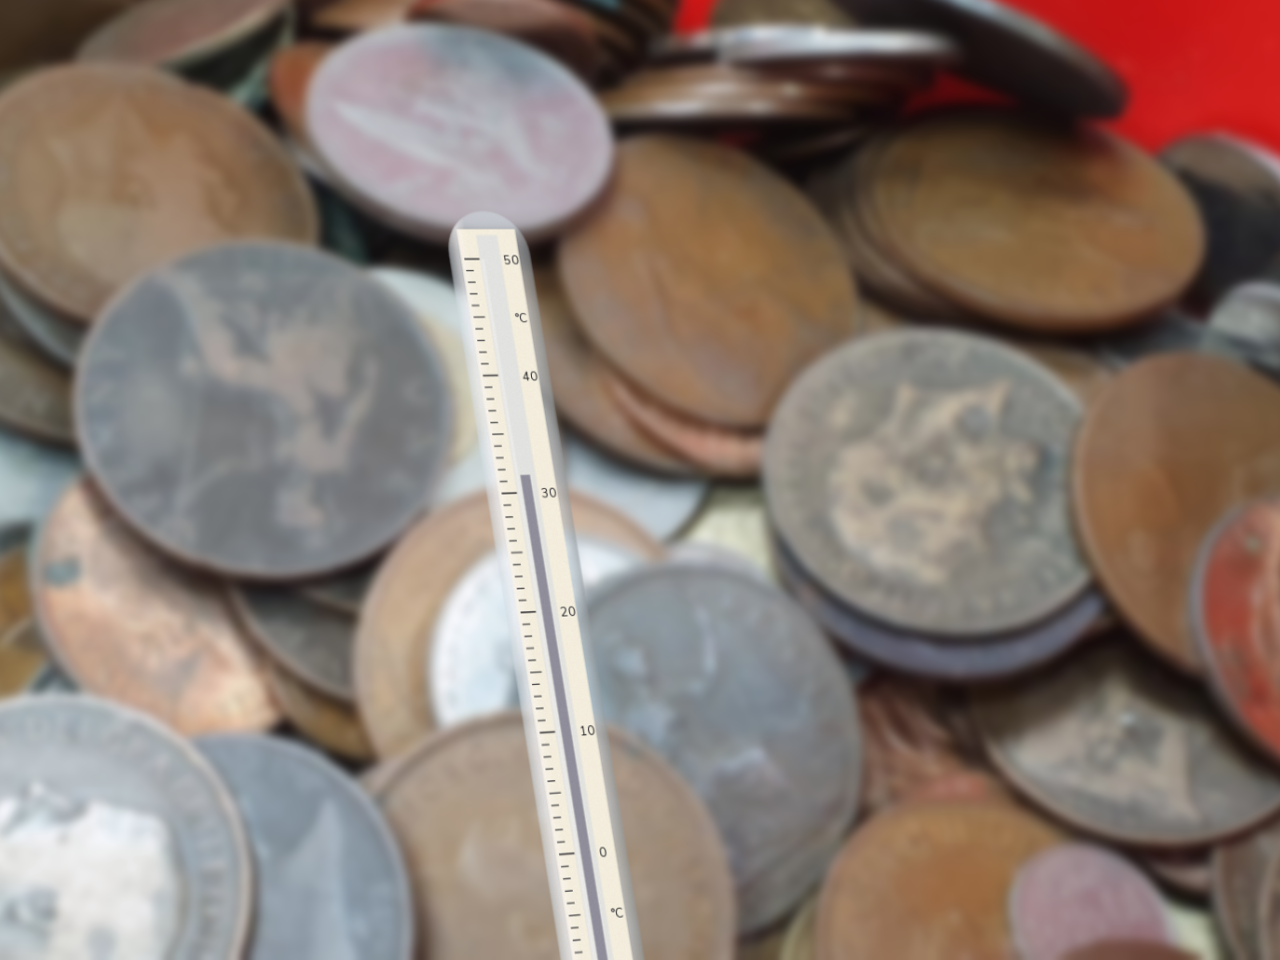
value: 31.5,°C
